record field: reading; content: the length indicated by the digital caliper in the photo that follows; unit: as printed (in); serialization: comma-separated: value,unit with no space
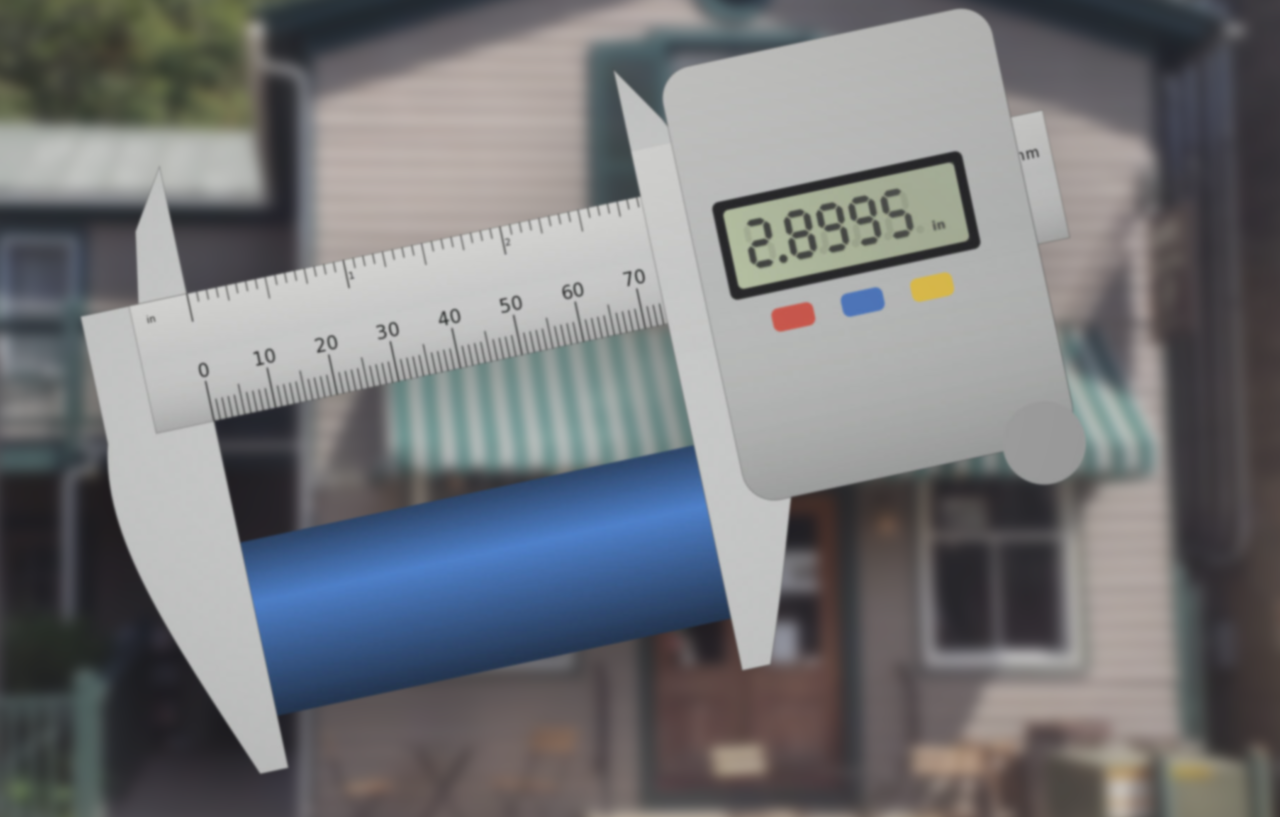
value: 2.8995,in
